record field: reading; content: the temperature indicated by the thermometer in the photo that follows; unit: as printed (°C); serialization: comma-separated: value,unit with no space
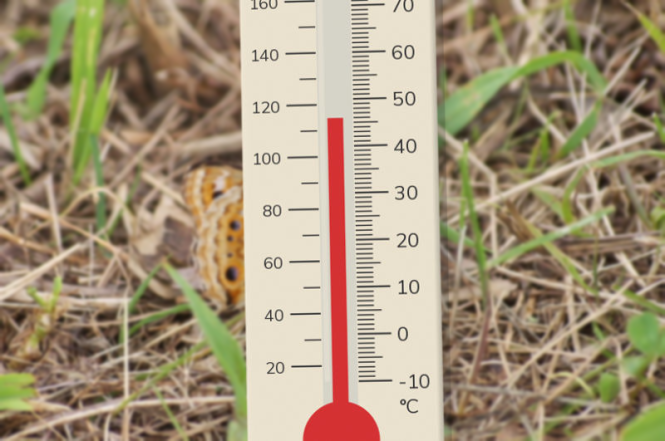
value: 46,°C
